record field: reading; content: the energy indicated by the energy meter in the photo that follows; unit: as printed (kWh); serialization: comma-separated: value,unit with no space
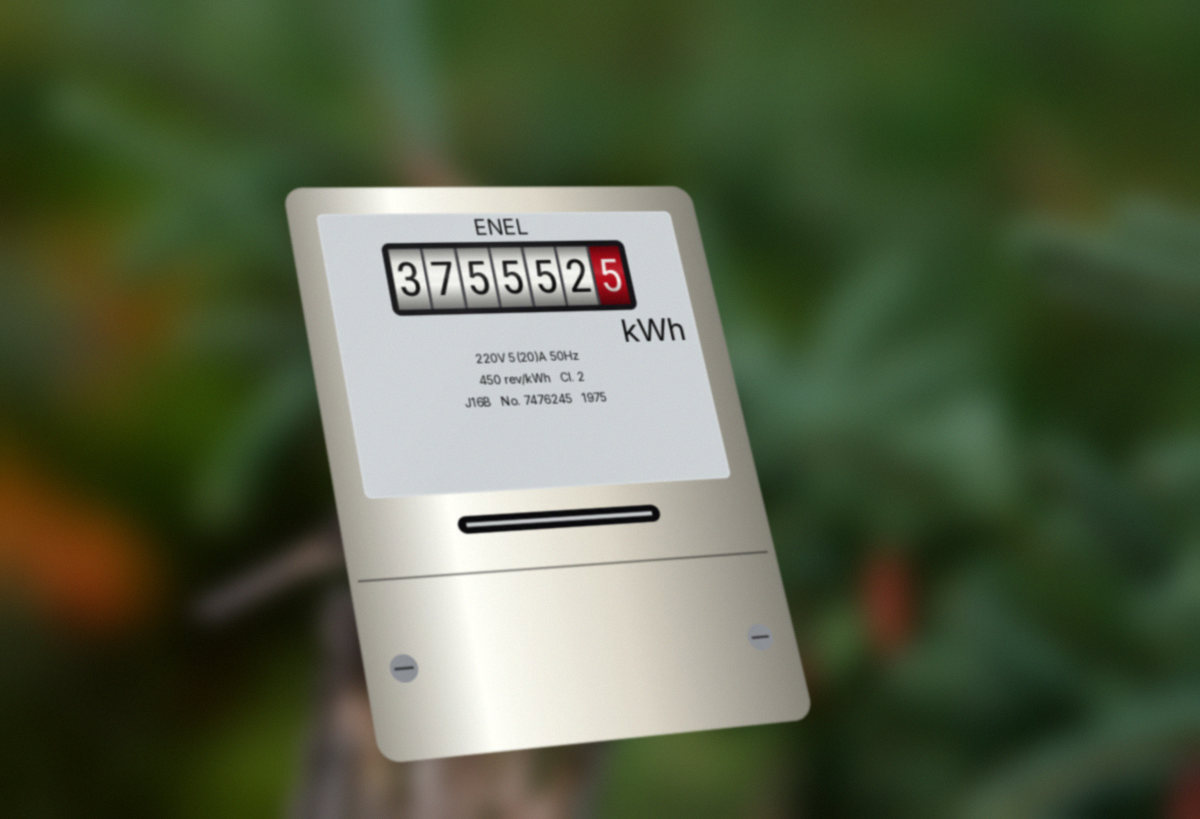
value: 375552.5,kWh
